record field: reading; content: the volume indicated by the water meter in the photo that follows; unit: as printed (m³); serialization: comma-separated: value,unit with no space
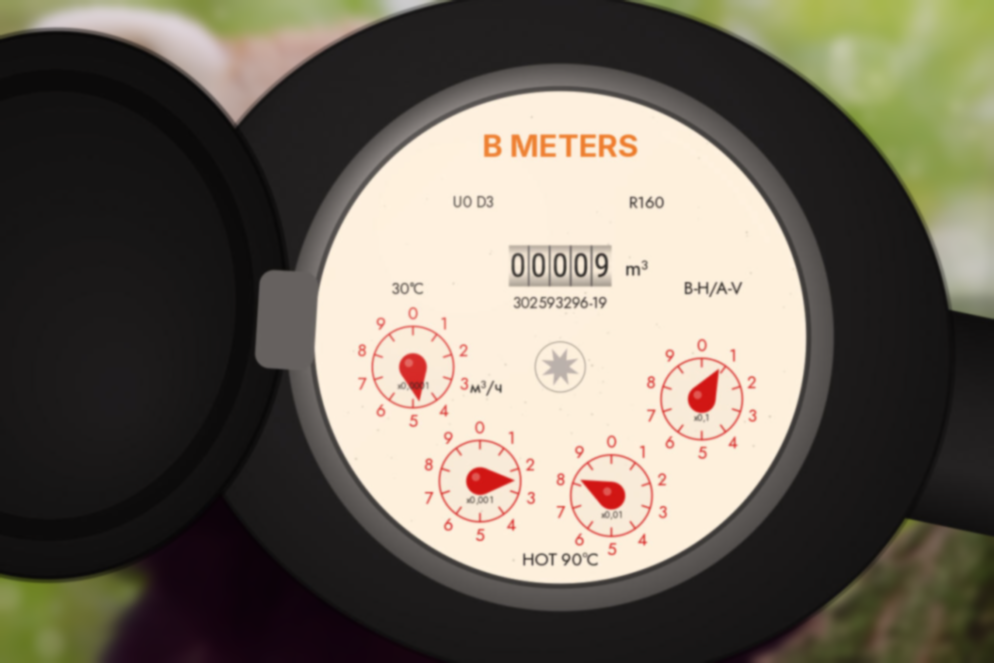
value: 9.0824,m³
